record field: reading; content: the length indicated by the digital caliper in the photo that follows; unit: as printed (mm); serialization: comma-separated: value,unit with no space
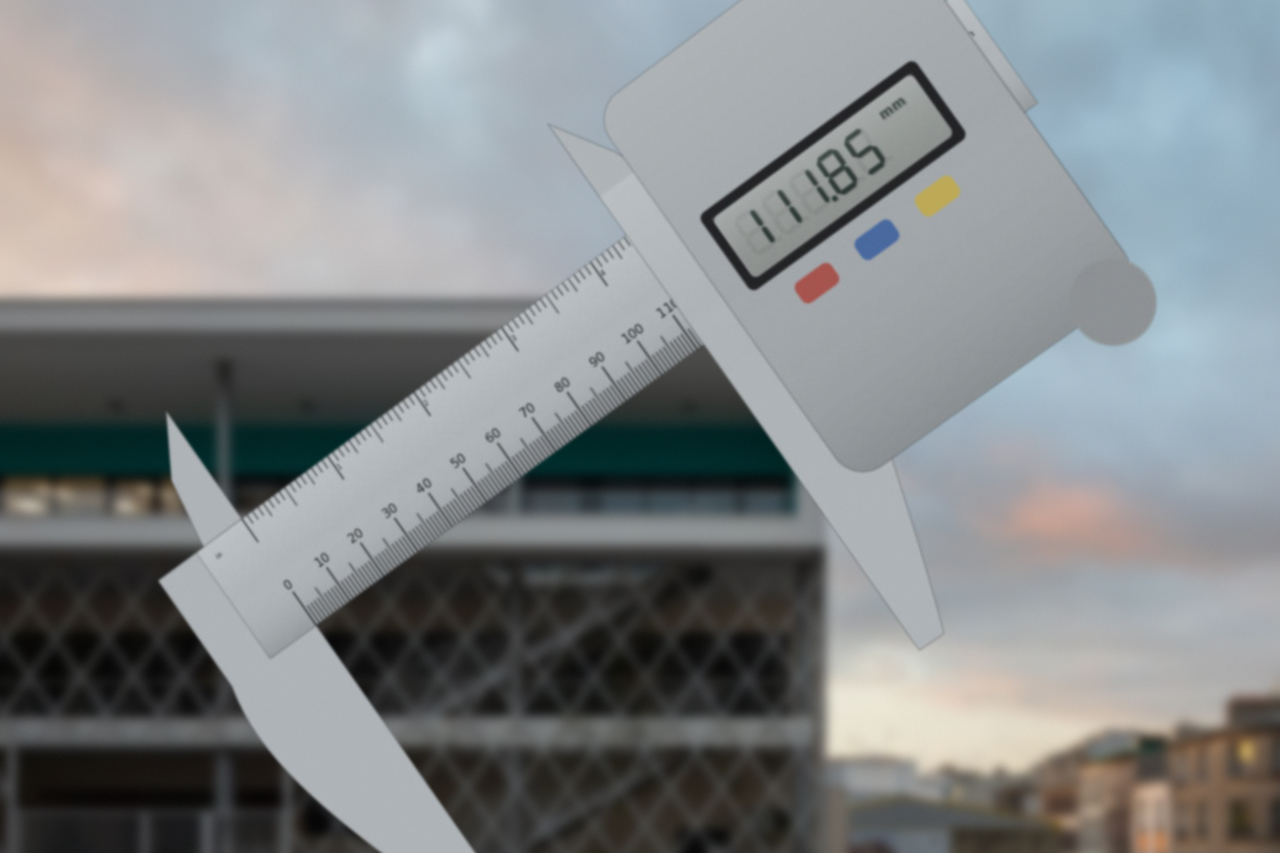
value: 111.85,mm
